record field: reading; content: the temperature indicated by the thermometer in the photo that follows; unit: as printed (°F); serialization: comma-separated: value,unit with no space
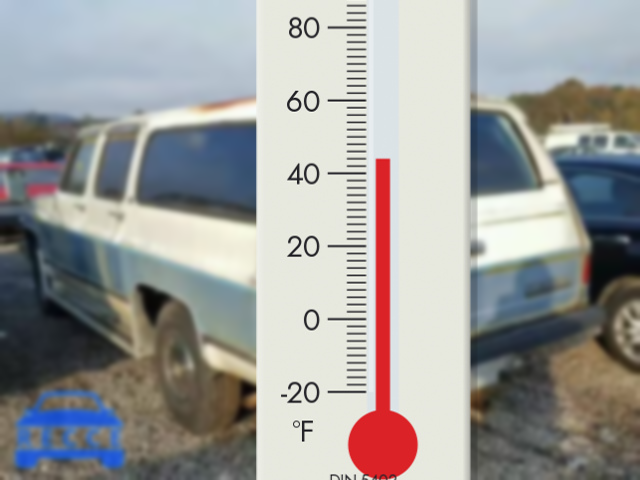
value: 44,°F
